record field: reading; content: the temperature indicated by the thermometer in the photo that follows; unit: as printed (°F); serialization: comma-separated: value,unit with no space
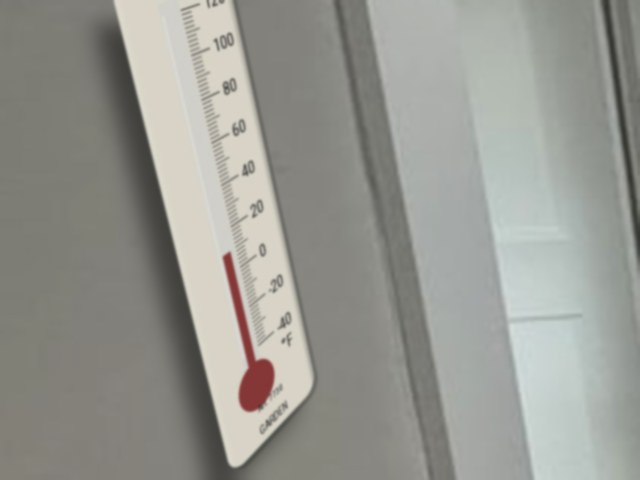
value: 10,°F
